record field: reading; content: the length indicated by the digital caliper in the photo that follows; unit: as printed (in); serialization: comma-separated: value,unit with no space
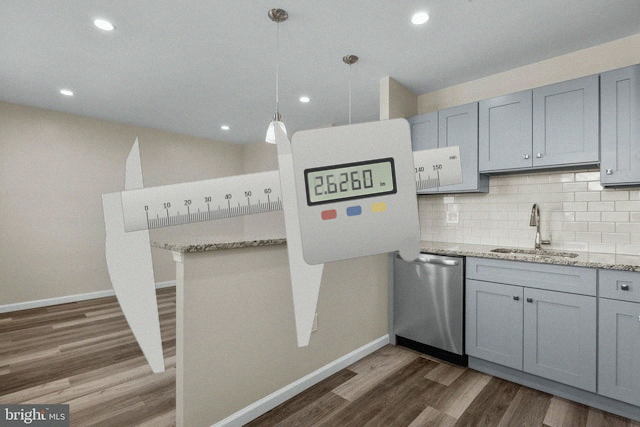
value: 2.6260,in
